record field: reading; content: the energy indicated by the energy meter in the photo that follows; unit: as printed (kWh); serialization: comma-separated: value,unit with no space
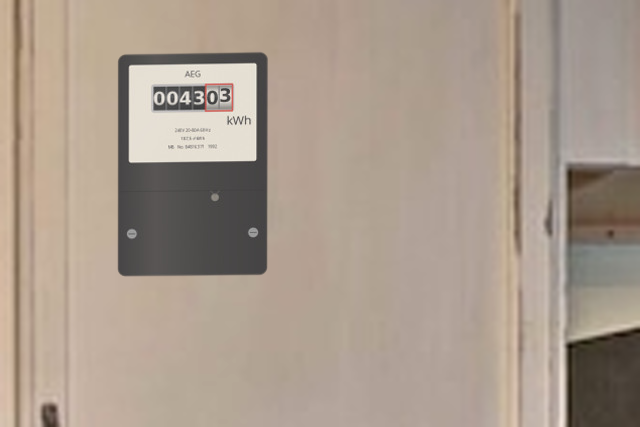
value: 43.03,kWh
